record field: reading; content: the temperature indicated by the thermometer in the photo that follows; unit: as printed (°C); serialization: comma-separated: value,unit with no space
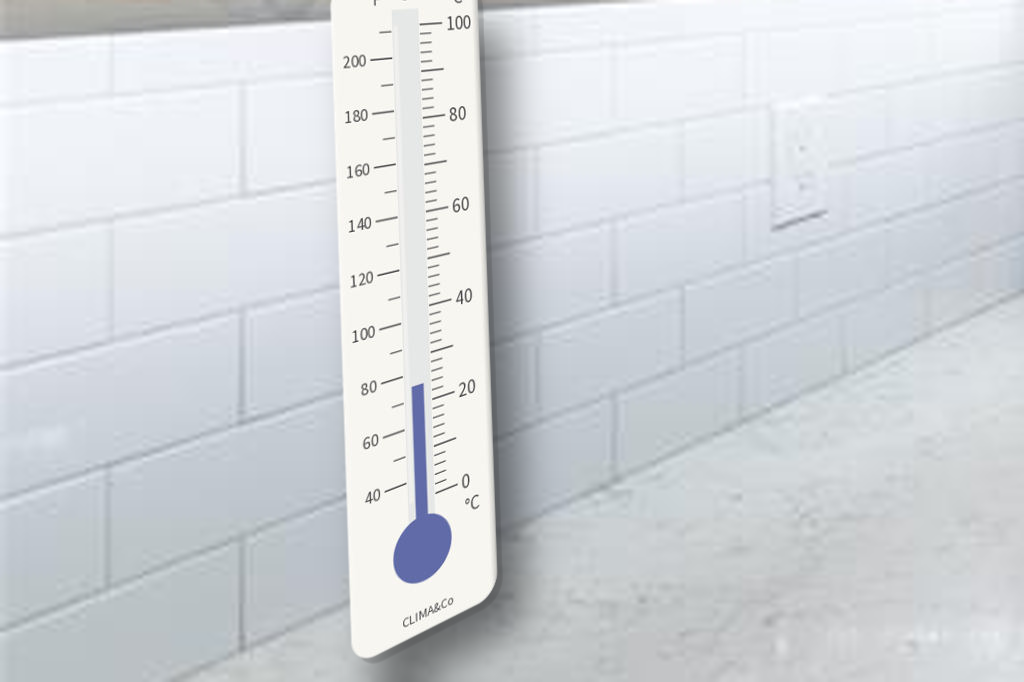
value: 24,°C
